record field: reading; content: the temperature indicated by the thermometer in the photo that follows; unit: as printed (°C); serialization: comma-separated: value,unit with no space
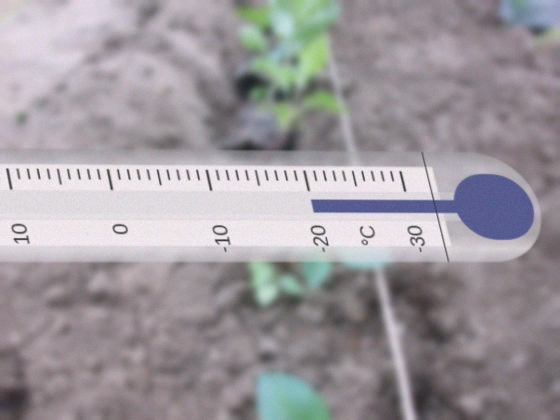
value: -20,°C
